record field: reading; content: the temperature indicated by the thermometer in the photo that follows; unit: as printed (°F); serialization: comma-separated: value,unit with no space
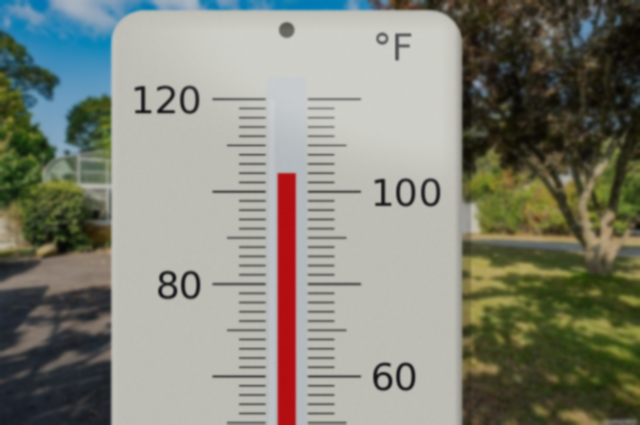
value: 104,°F
